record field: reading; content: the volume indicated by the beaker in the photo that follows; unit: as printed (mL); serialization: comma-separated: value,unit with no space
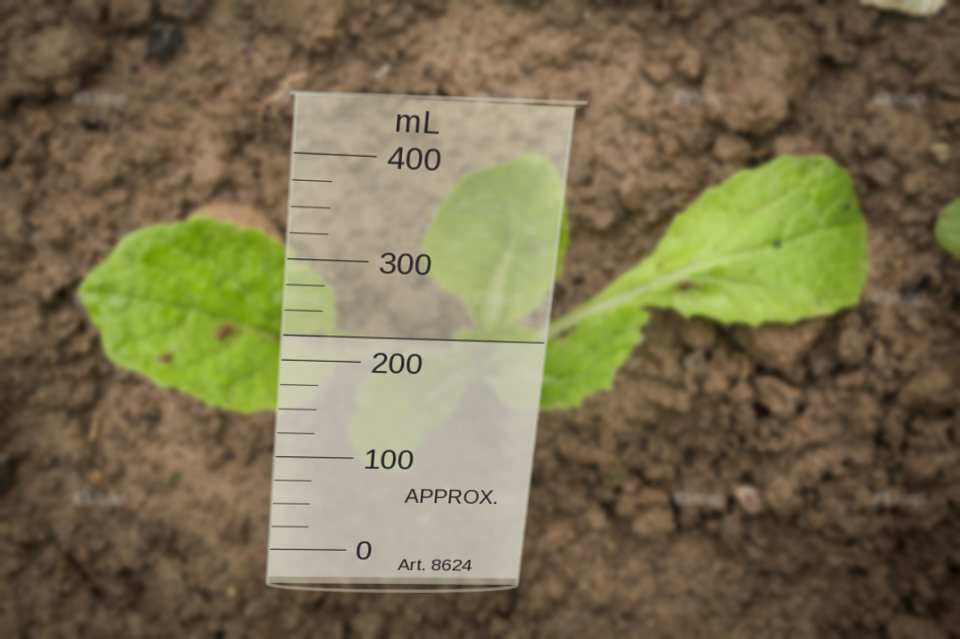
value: 225,mL
